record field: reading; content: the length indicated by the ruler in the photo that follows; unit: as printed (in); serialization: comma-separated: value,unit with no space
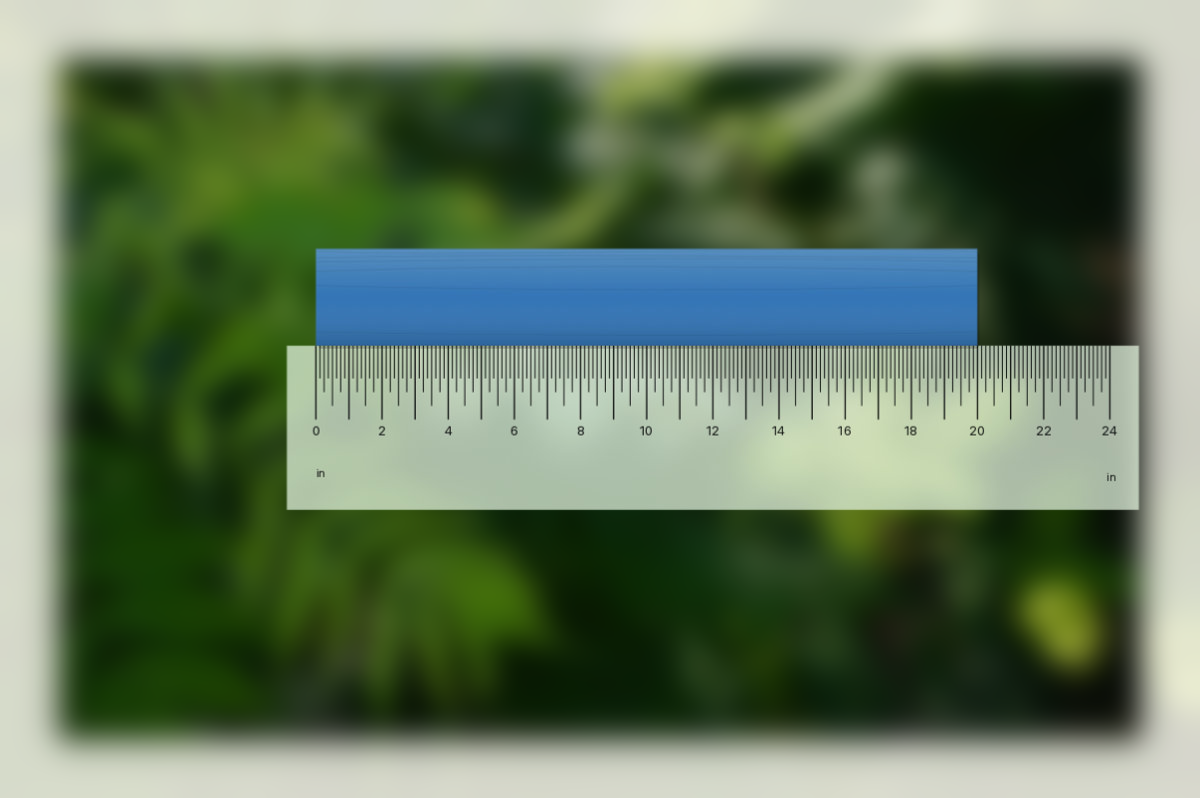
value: 20,in
